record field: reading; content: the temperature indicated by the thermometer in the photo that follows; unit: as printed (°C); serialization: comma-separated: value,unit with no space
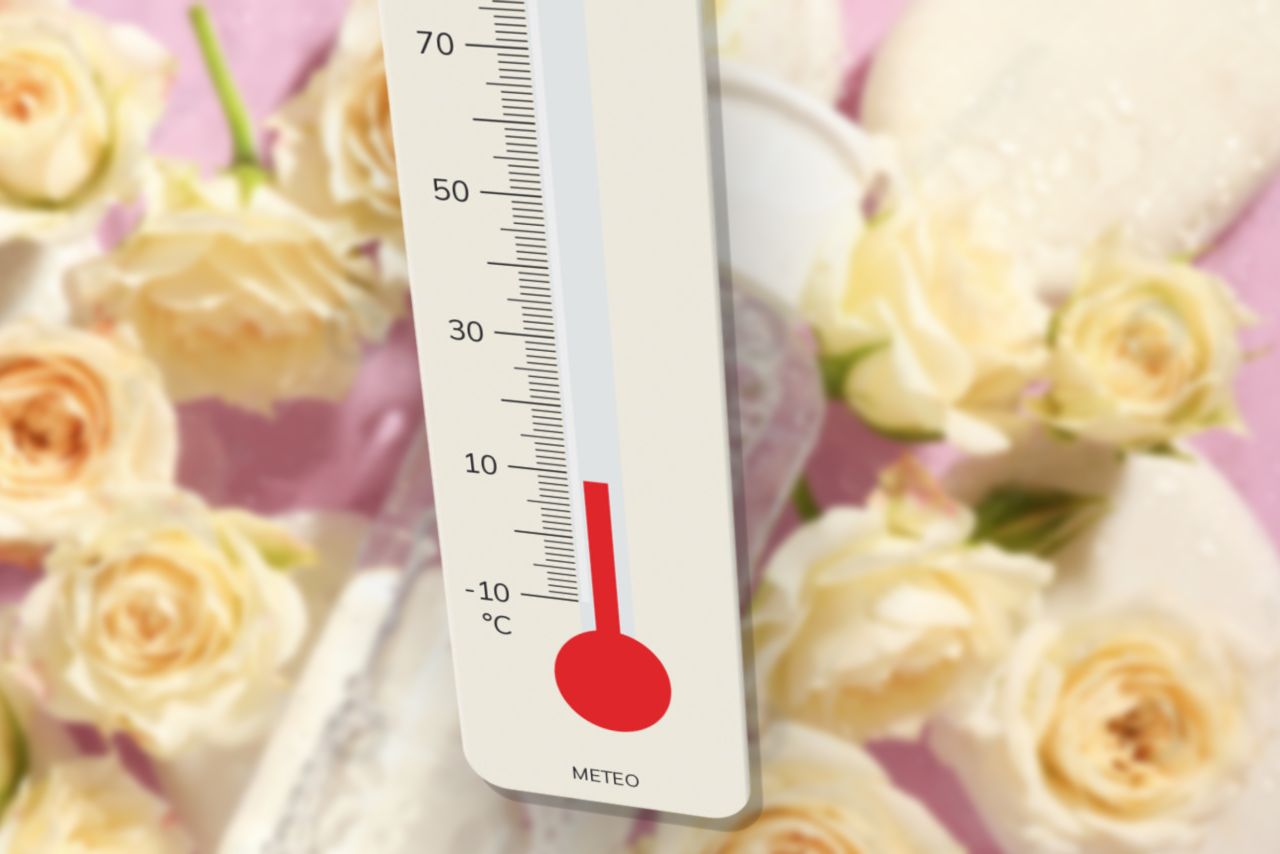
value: 9,°C
